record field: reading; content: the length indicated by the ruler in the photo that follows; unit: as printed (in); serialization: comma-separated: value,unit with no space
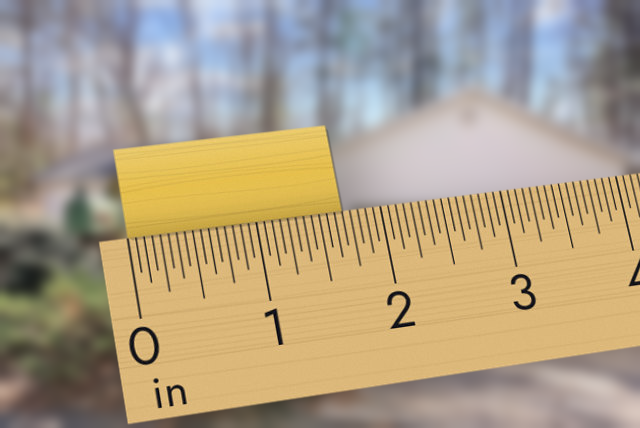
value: 1.6875,in
